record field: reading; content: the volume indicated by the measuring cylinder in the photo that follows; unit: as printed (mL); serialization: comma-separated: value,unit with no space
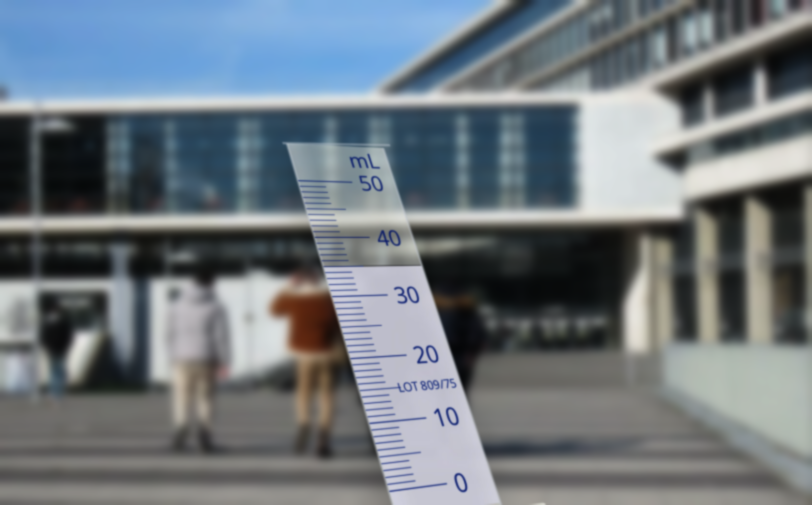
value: 35,mL
